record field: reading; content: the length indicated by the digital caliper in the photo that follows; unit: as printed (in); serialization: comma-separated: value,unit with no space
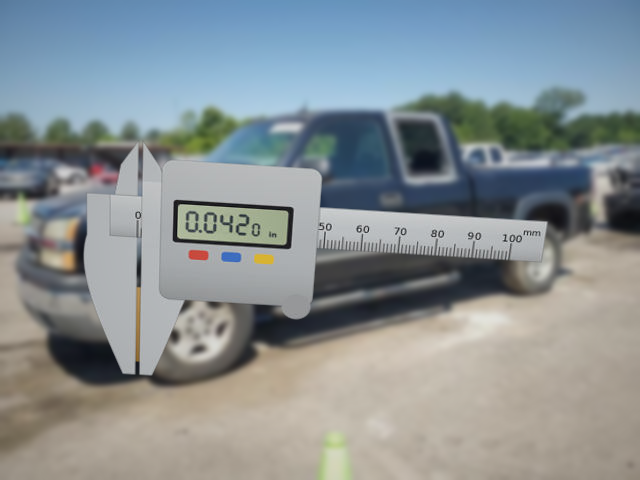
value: 0.0420,in
